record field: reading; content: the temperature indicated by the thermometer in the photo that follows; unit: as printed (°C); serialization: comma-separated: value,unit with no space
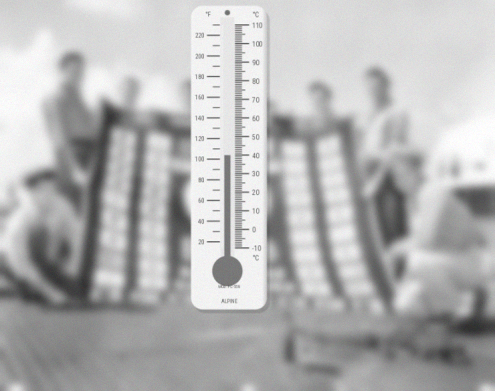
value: 40,°C
